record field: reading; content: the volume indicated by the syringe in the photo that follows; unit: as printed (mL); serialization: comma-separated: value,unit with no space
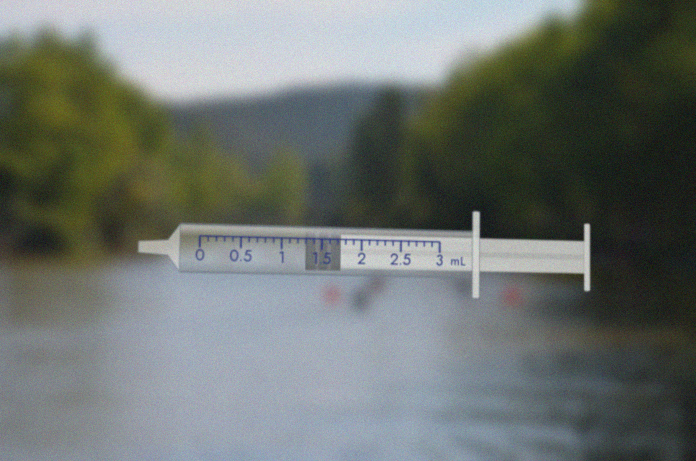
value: 1.3,mL
